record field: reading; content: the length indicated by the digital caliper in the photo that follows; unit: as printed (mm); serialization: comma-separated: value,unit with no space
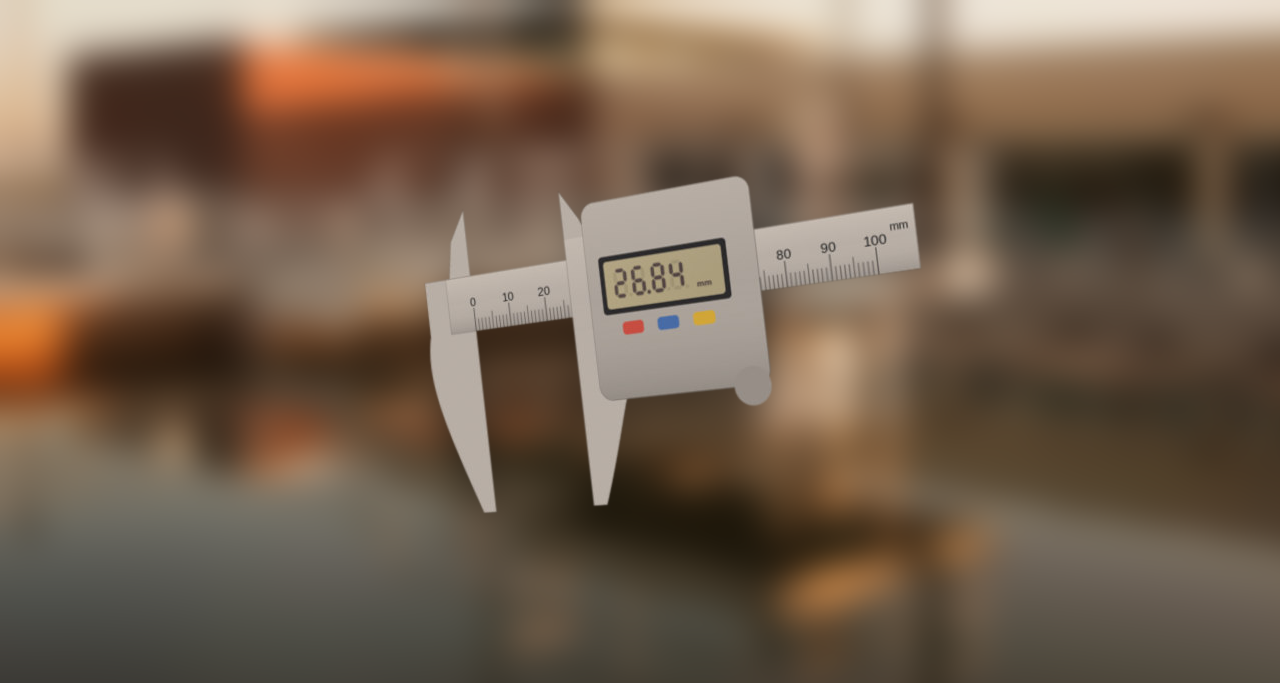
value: 26.84,mm
